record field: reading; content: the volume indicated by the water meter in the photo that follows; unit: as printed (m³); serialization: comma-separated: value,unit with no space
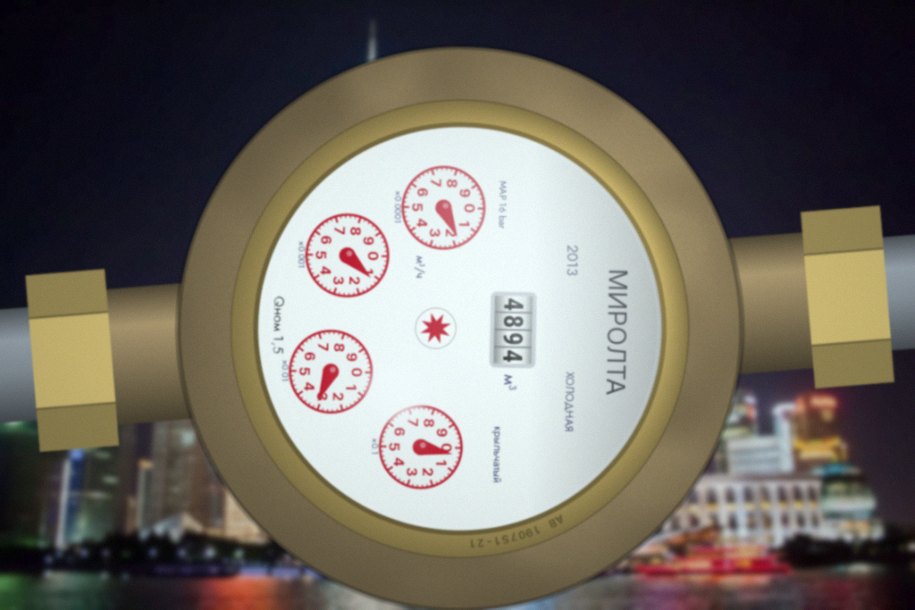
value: 4894.0311,m³
